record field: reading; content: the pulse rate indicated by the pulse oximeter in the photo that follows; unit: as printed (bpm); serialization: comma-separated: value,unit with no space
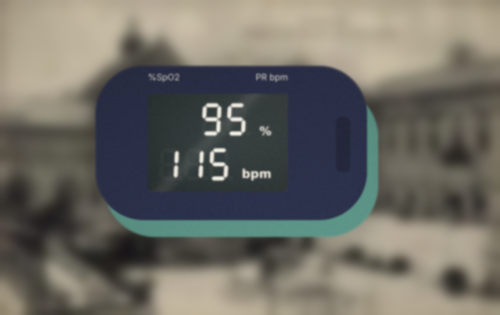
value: 115,bpm
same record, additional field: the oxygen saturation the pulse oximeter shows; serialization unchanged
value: 95,%
